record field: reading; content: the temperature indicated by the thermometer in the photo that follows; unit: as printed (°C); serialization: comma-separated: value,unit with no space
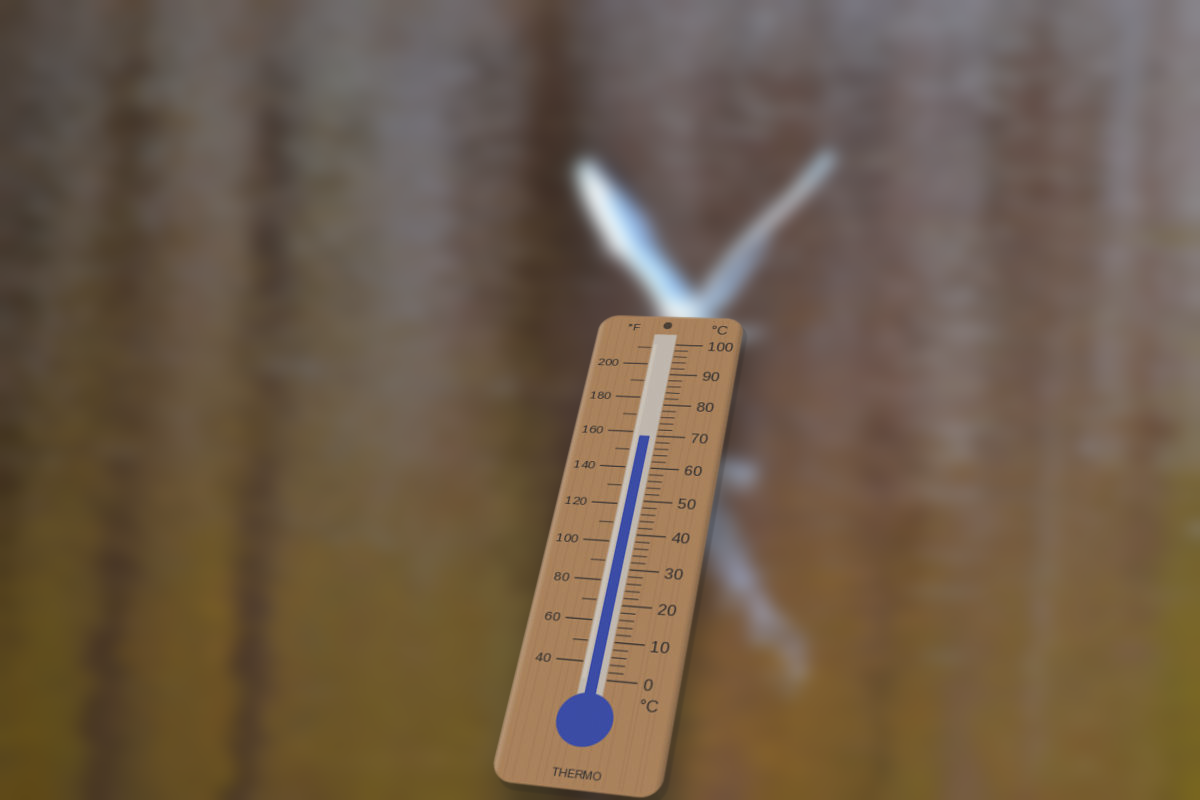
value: 70,°C
